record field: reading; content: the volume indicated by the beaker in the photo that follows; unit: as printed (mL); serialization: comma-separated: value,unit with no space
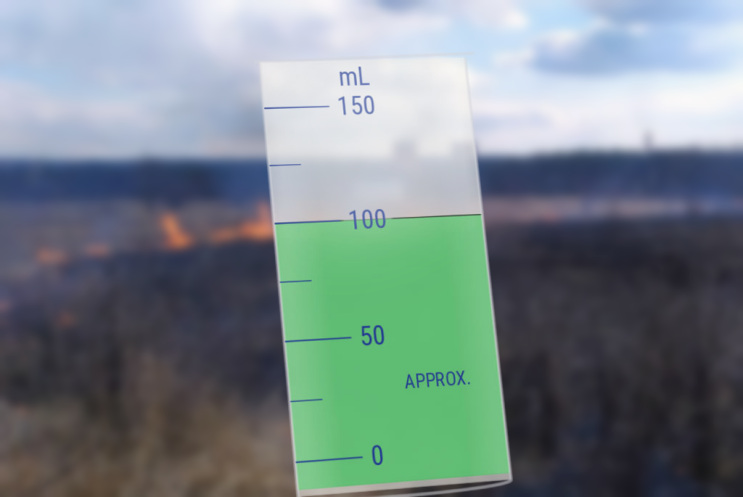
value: 100,mL
